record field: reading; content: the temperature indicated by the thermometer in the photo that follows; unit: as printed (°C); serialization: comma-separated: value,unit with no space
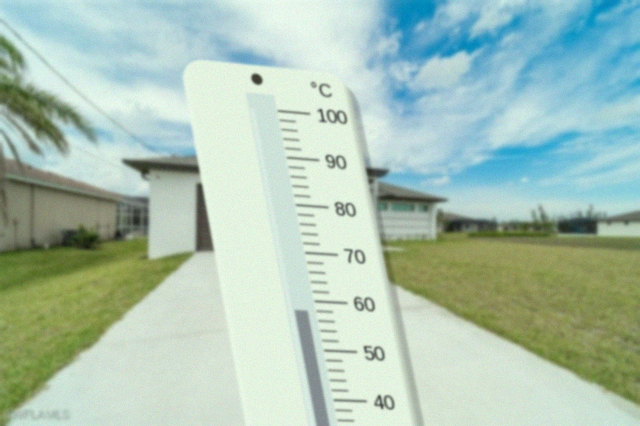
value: 58,°C
